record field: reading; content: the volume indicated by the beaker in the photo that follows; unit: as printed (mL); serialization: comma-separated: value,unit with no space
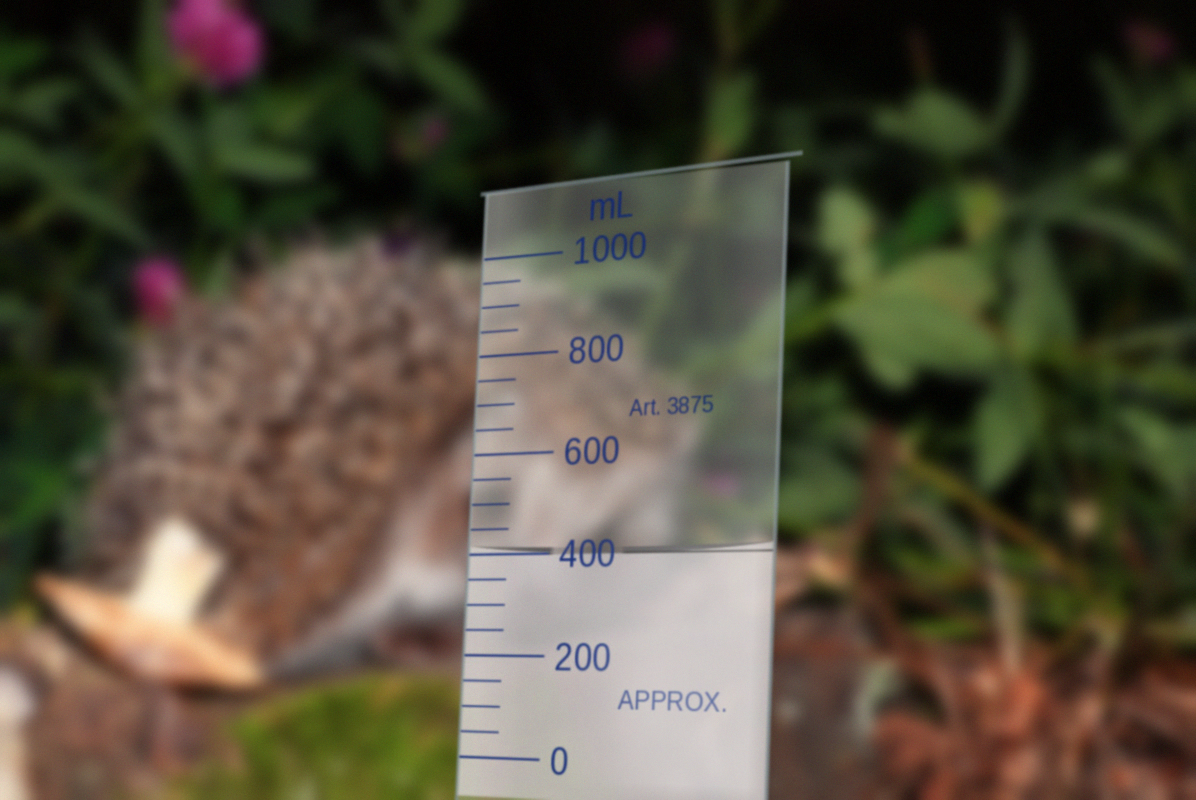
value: 400,mL
